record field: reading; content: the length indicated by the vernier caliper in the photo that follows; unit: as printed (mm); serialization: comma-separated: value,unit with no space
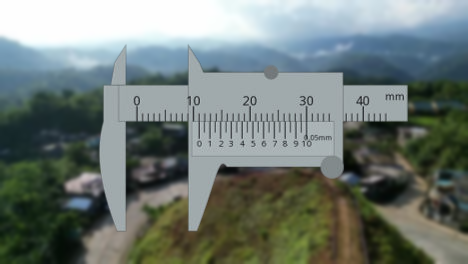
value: 11.0,mm
